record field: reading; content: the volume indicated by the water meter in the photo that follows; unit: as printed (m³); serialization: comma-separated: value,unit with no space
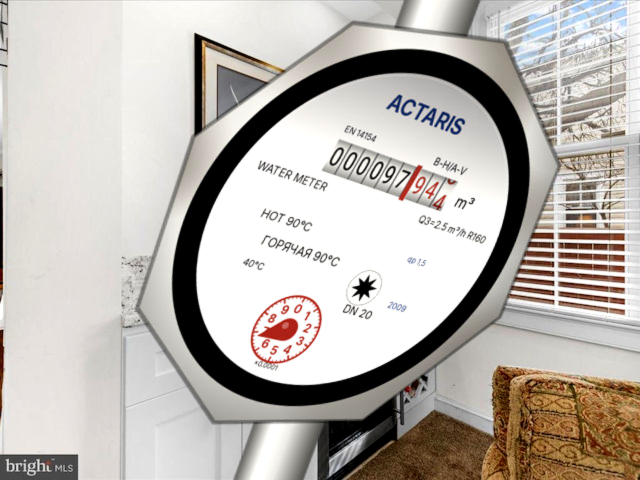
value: 97.9436,m³
